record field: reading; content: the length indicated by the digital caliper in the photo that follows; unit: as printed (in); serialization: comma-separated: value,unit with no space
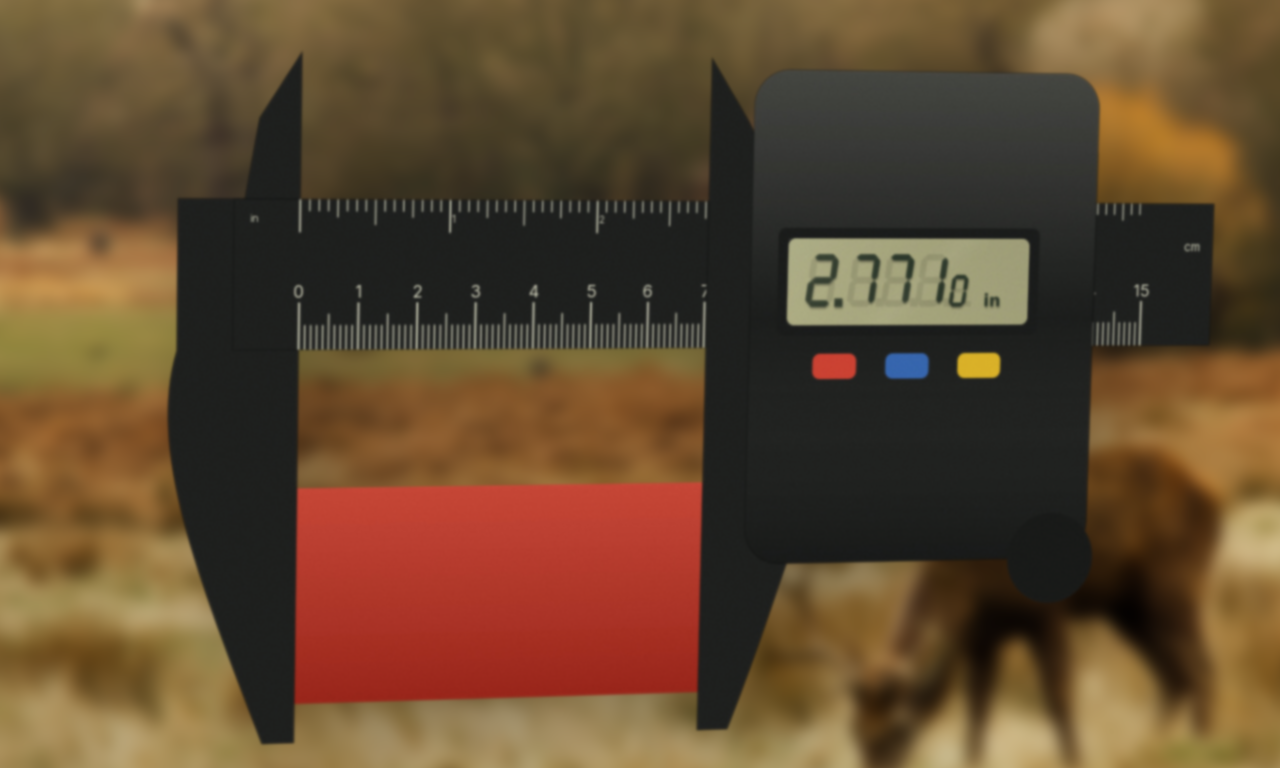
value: 2.7710,in
